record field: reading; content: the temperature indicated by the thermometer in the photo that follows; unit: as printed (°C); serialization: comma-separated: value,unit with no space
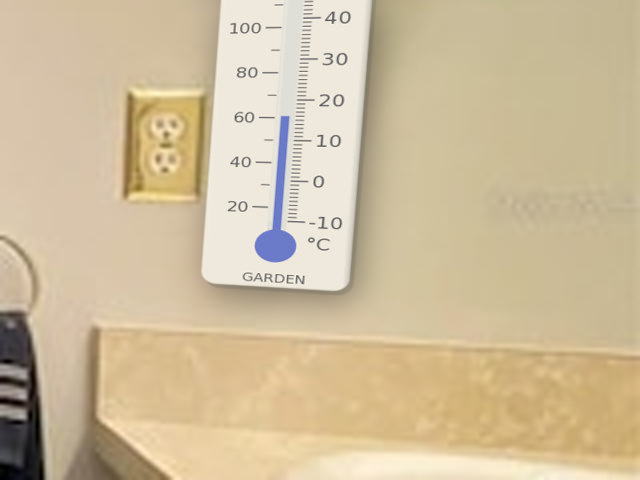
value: 16,°C
